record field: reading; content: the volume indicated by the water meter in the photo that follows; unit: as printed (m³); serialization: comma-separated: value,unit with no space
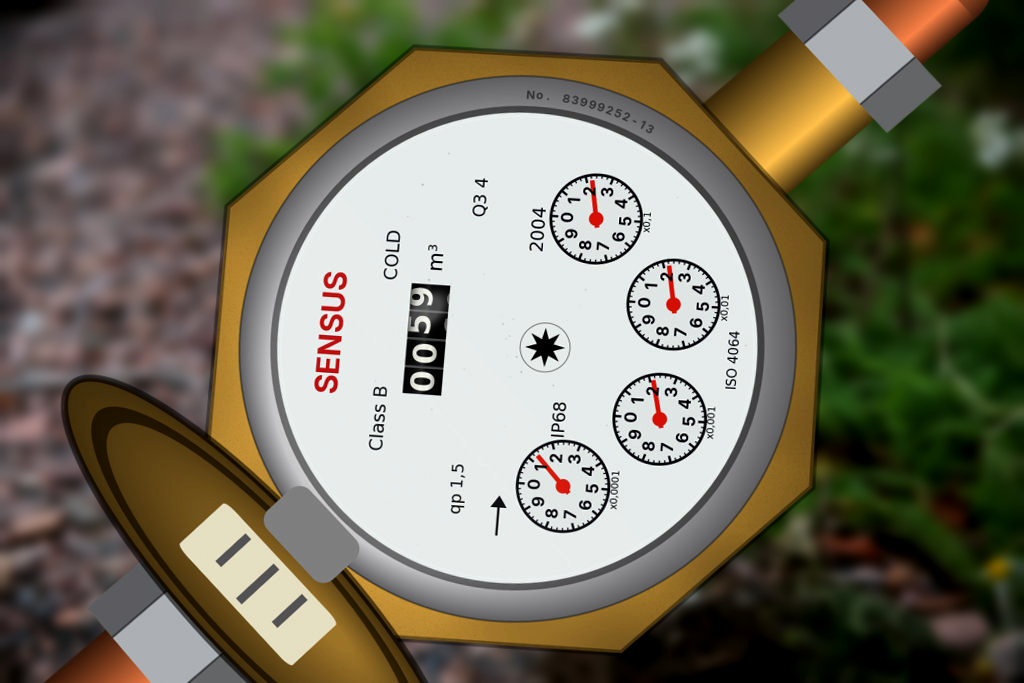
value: 59.2221,m³
